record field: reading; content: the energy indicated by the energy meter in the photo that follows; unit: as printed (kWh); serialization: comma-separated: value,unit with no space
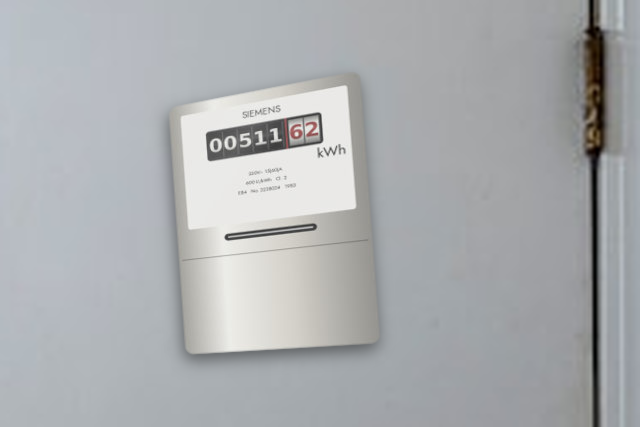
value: 511.62,kWh
